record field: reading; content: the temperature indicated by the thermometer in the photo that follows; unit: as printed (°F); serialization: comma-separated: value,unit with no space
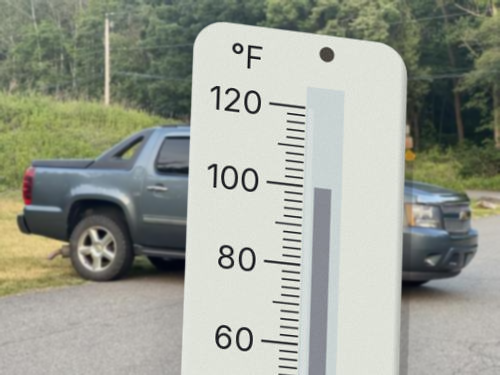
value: 100,°F
